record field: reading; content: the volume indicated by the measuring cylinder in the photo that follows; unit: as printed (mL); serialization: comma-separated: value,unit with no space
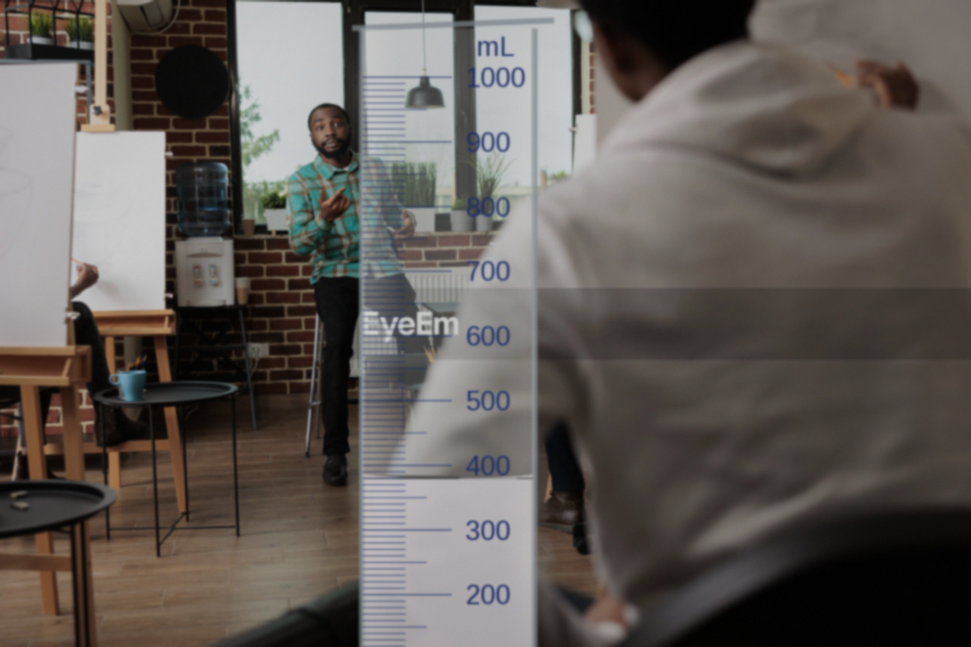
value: 380,mL
